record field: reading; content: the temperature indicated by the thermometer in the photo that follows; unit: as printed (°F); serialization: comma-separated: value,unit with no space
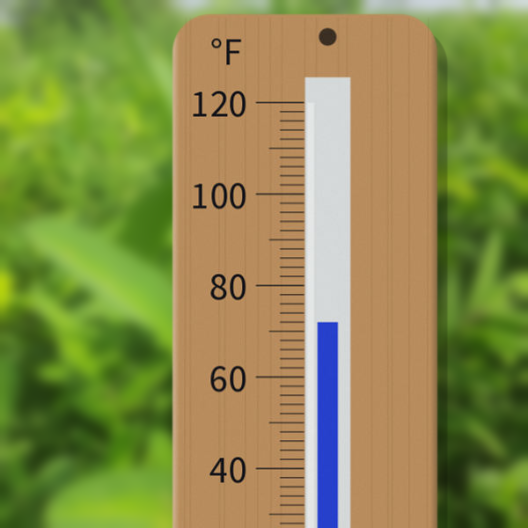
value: 72,°F
